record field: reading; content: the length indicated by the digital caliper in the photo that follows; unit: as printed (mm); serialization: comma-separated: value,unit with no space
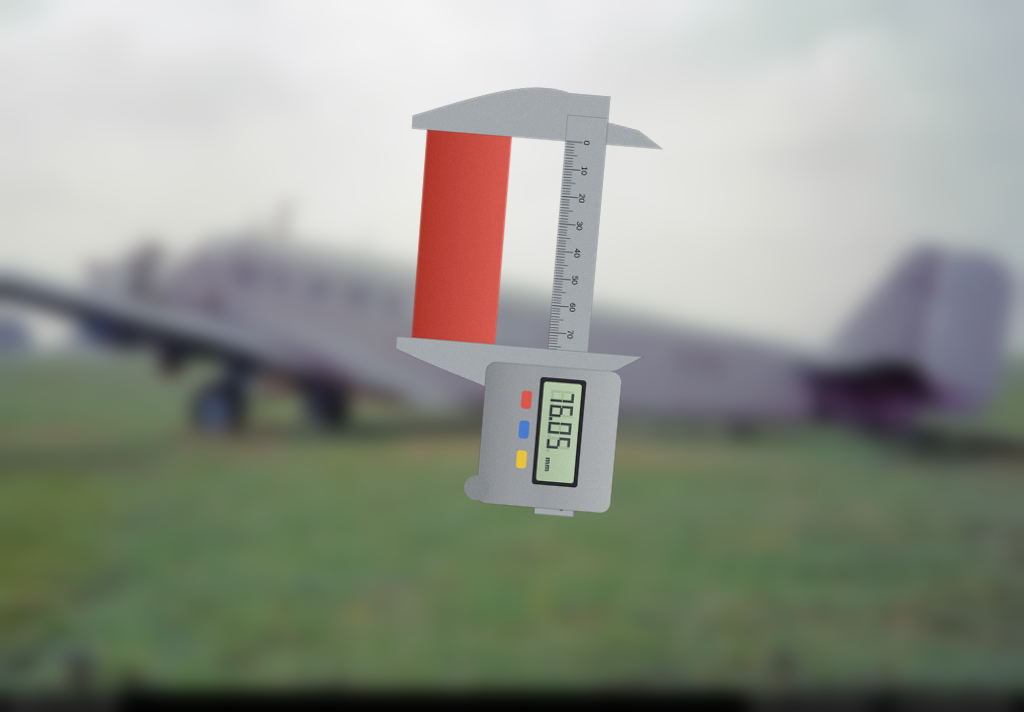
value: 76.05,mm
